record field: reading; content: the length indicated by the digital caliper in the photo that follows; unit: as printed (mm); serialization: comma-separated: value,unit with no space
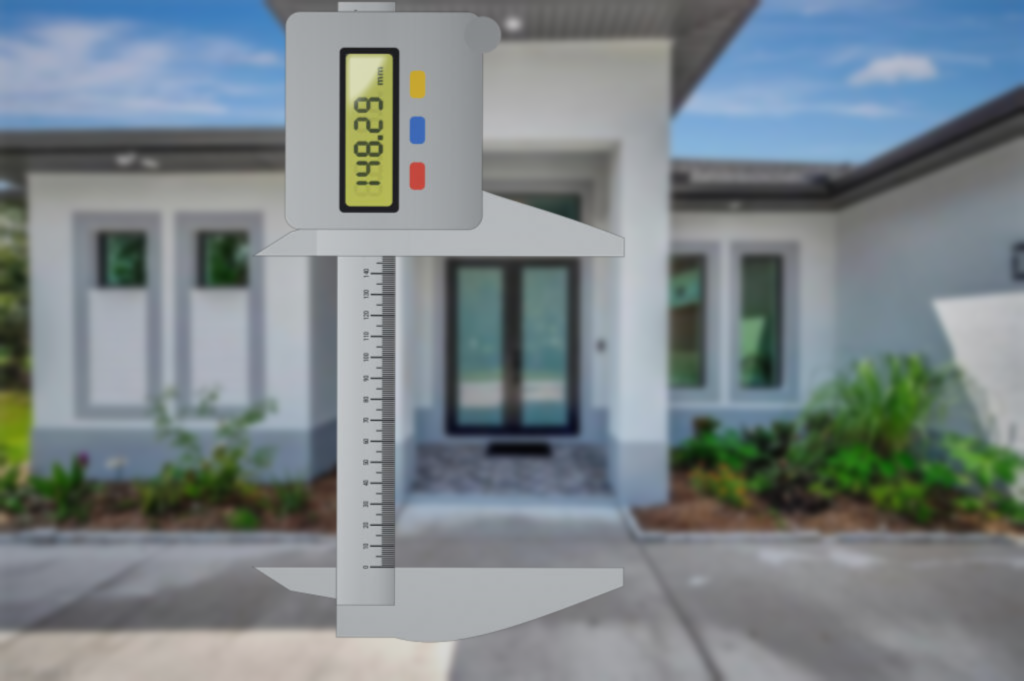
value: 148.29,mm
